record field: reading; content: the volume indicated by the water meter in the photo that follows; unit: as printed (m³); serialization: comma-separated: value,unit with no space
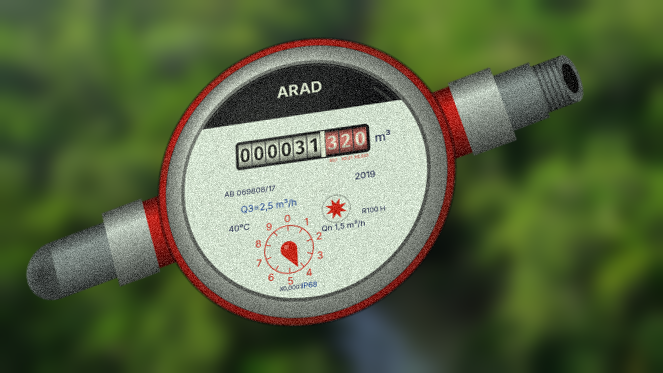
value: 31.3204,m³
